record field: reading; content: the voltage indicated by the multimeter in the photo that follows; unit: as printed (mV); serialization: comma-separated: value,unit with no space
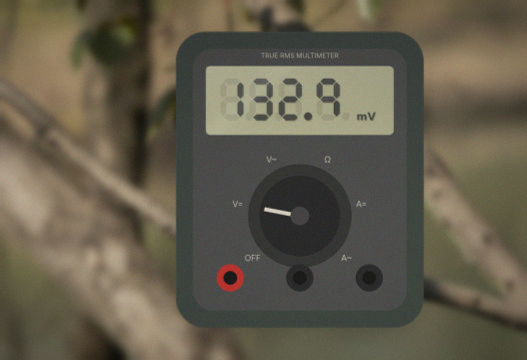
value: 132.9,mV
